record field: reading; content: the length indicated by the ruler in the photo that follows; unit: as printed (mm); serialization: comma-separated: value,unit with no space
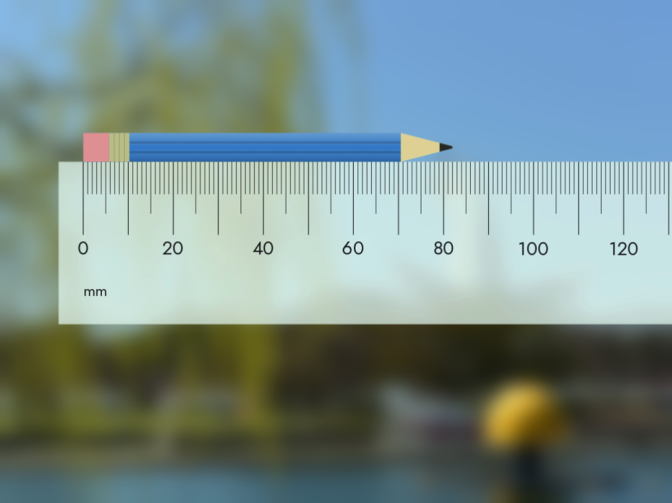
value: 82,mm
